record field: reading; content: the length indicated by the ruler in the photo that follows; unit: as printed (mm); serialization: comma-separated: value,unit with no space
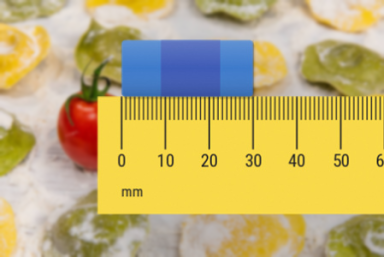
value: 30,mm
